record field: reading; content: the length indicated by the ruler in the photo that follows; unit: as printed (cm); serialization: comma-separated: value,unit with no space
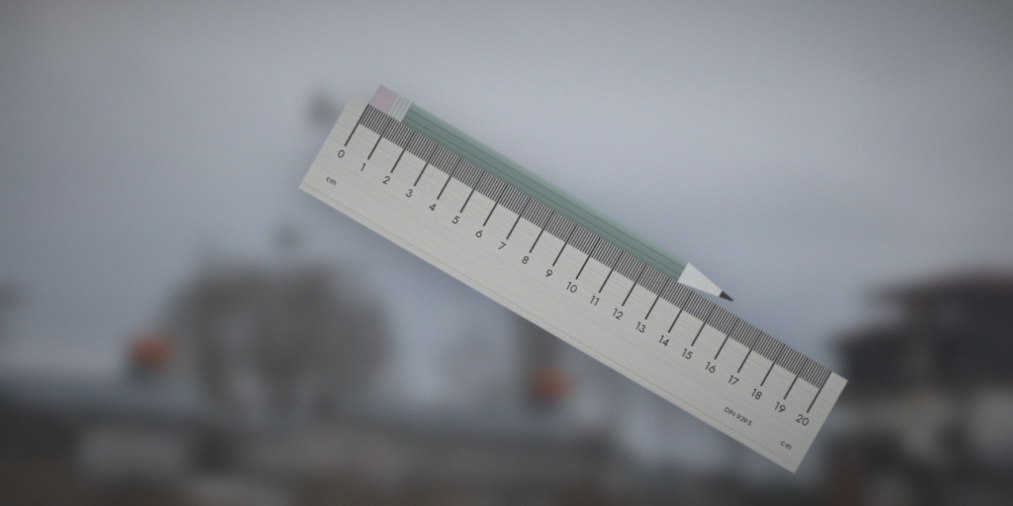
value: 15.5,cm
